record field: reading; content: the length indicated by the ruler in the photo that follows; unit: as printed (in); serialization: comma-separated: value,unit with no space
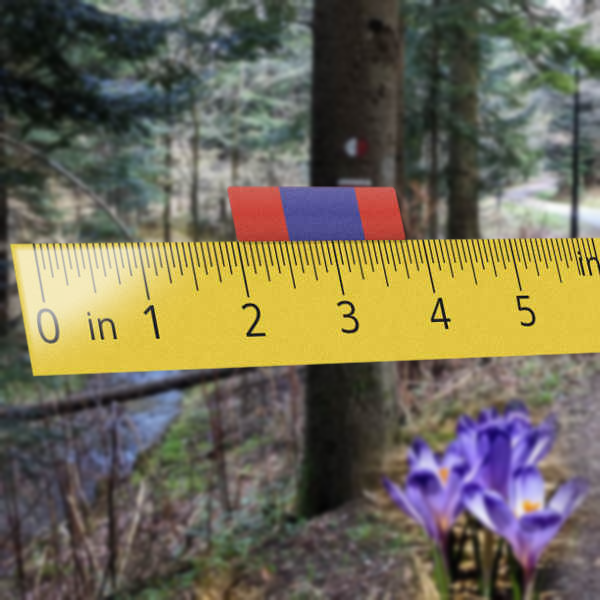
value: 1.8125,in
